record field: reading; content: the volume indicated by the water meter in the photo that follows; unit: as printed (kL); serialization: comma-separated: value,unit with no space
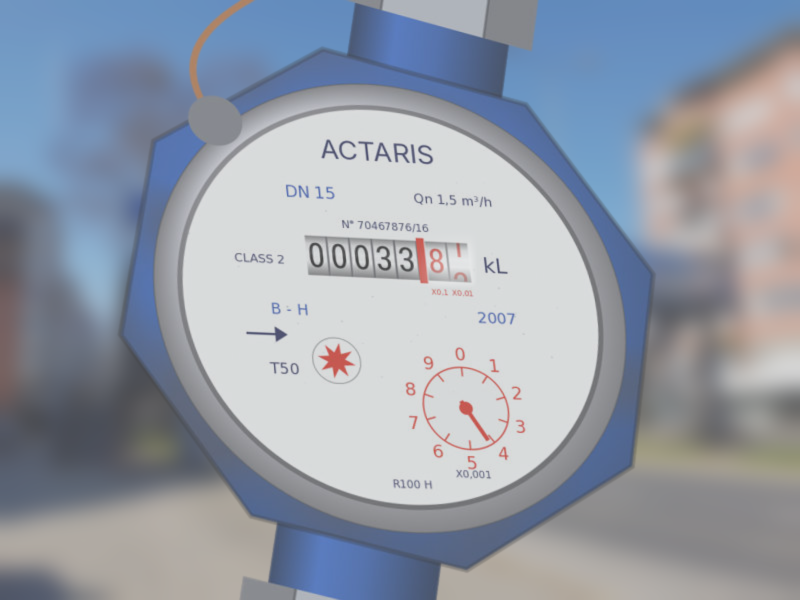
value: 33.814,kL
